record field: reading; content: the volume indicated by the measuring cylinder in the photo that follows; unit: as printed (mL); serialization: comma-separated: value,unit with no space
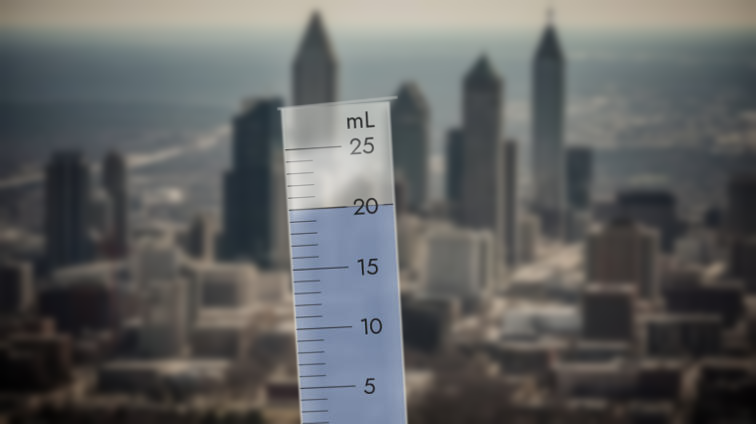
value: 20,mL
